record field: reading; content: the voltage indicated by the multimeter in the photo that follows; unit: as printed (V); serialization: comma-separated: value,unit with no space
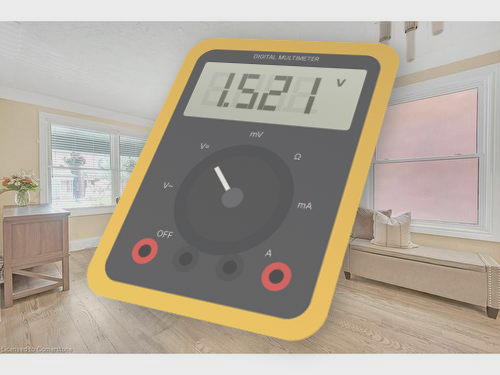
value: 1.521,V
